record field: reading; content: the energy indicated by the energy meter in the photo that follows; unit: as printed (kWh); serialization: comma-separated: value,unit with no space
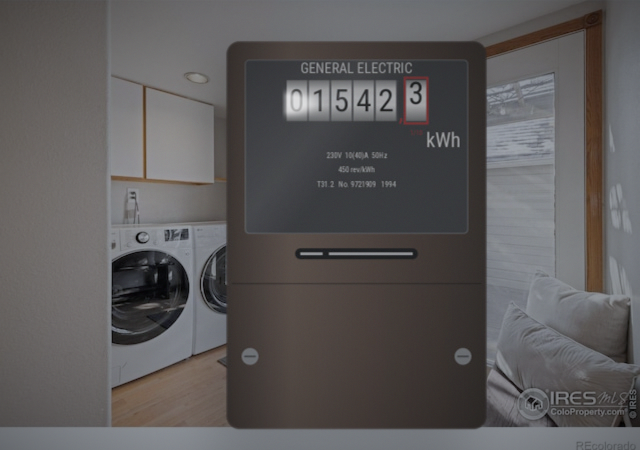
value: 1542.3,kWh
